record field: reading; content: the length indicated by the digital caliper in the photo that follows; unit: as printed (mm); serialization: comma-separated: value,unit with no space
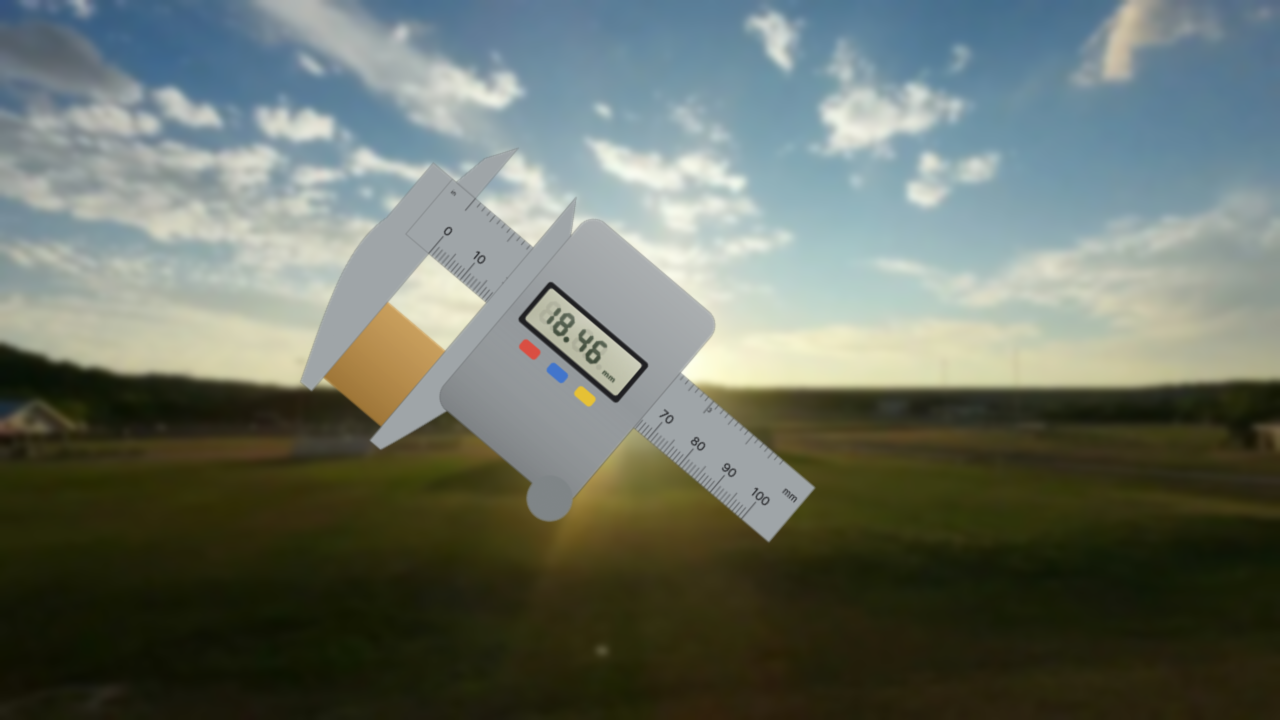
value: 18.46,mm
